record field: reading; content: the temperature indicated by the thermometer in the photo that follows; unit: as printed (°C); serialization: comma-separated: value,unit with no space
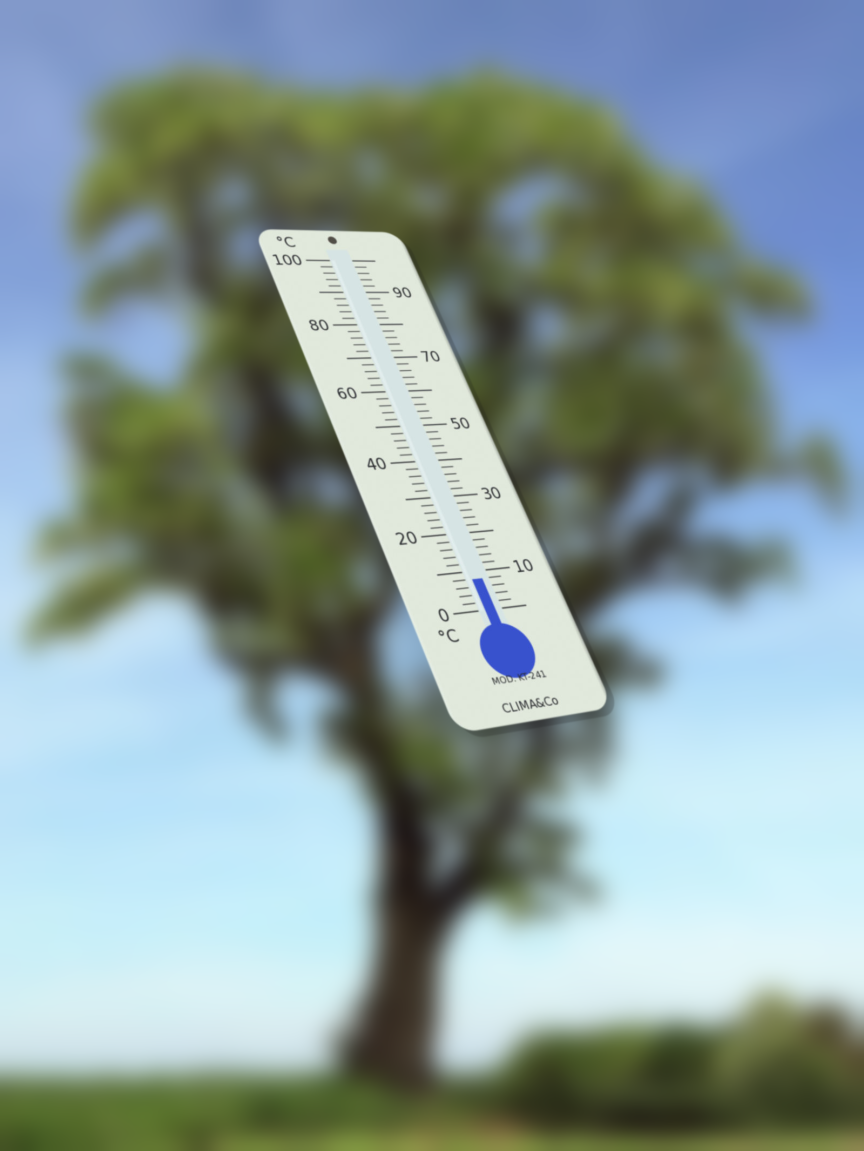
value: 8,°C
